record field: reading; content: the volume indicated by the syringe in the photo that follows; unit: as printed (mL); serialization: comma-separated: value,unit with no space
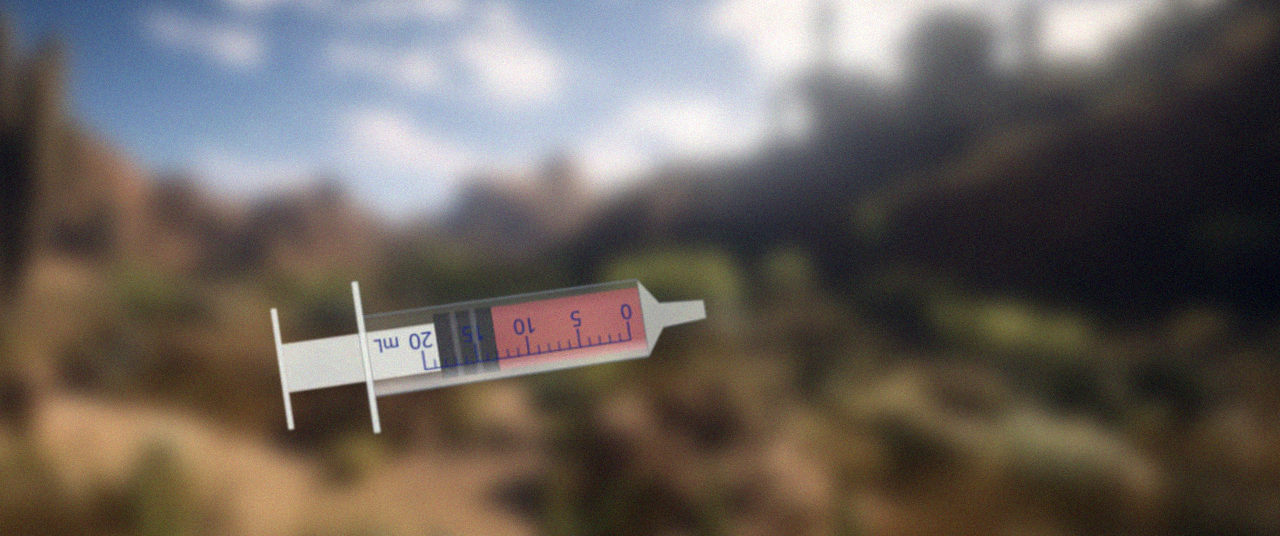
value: 13,mL
